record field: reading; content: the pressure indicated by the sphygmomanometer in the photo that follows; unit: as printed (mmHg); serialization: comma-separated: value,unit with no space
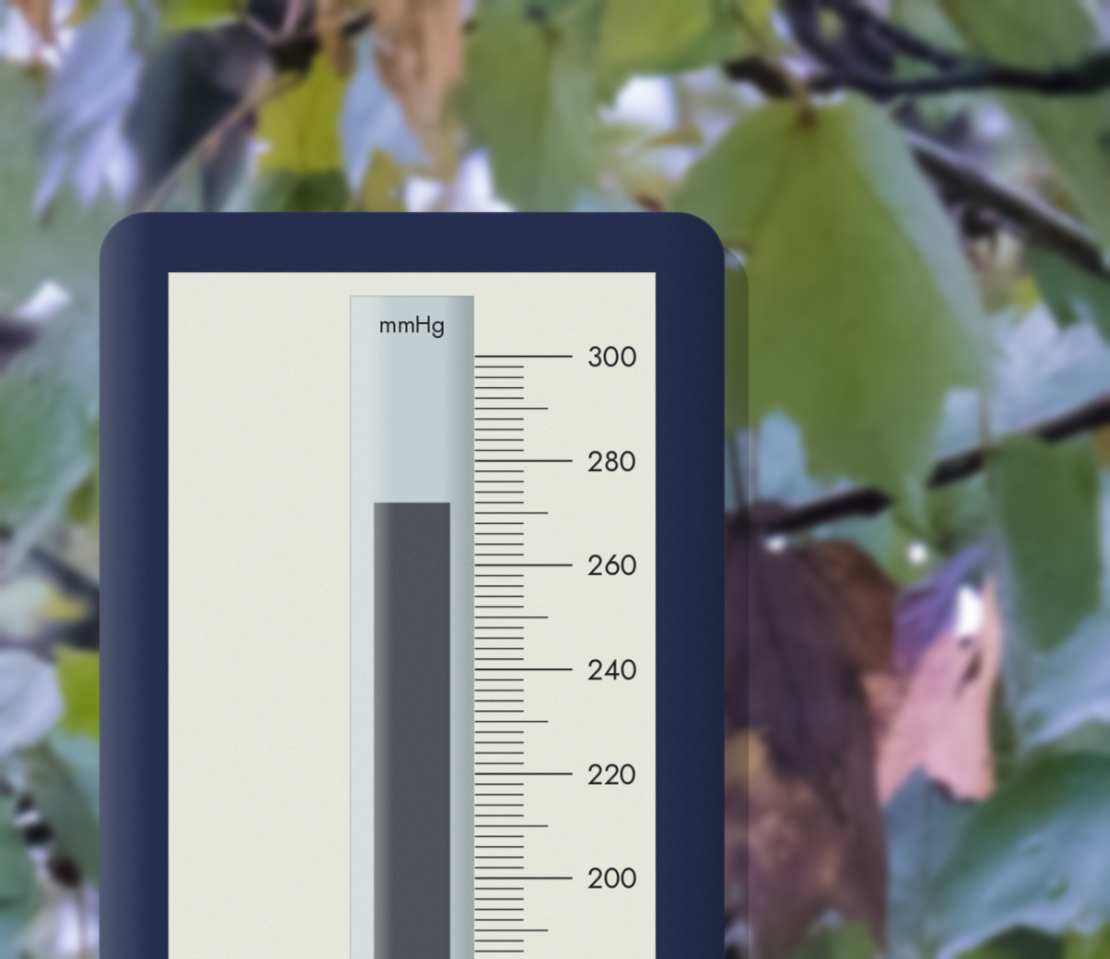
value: 272,mmHg
